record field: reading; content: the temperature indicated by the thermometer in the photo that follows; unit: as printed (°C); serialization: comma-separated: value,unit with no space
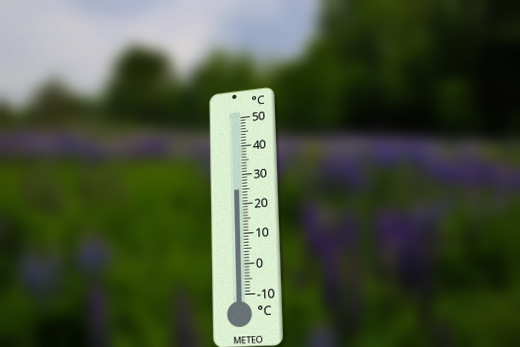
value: 25,°C
